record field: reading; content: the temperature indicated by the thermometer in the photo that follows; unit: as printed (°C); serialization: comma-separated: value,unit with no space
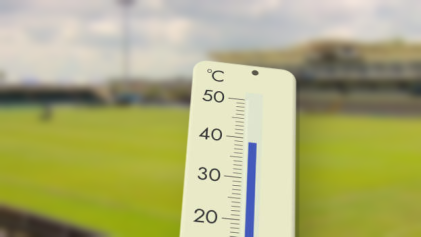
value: 39,°C
